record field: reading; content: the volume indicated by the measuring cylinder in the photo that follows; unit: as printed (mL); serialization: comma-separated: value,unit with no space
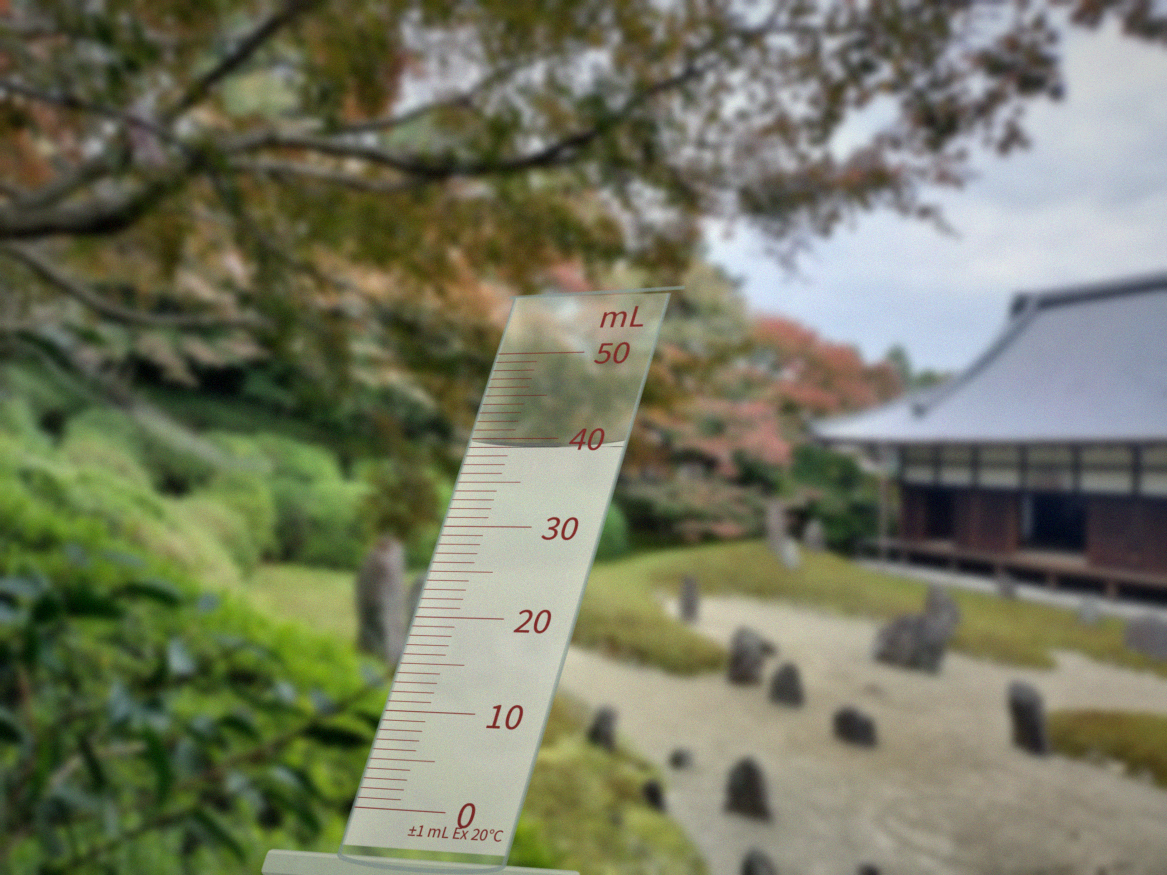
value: 39,mL
